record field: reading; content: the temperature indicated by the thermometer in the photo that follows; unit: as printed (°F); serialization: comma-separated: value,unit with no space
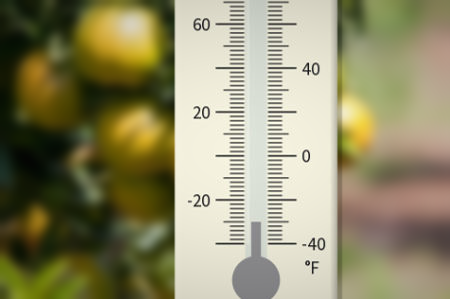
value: -30,°F
